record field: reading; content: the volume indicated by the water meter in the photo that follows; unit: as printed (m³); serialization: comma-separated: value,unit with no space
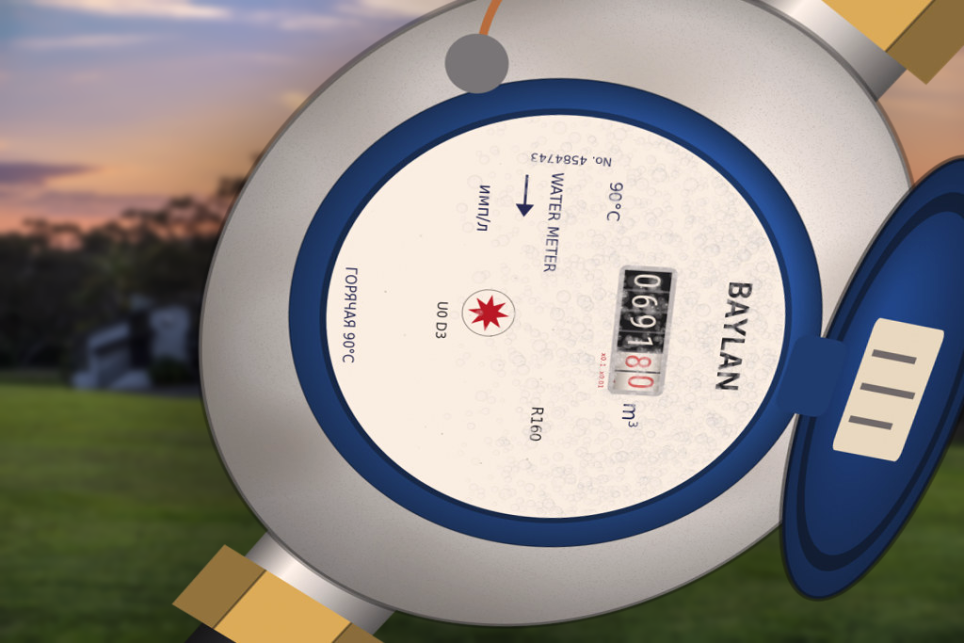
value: 691.80,m³
